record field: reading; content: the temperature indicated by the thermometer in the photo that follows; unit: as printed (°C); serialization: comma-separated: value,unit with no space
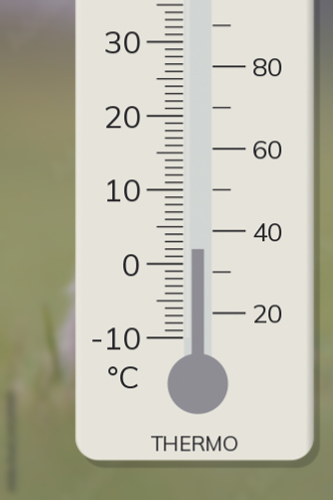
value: 2,°C
